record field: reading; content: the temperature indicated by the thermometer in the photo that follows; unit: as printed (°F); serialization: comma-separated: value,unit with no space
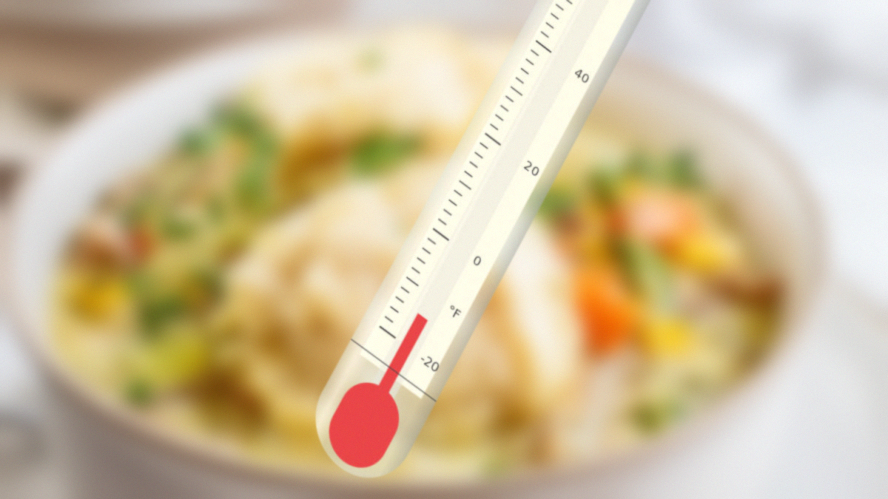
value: -14,°F
